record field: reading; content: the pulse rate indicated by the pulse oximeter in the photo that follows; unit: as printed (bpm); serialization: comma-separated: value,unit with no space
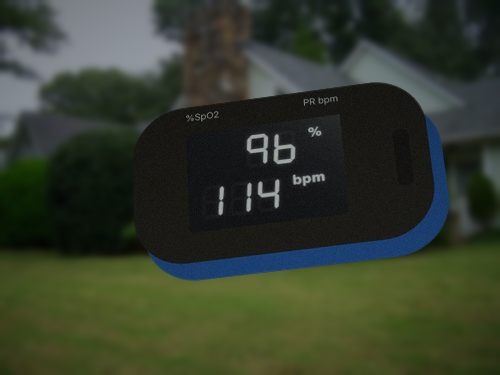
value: 114,bpm
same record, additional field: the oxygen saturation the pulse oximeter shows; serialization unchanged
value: 96,%
